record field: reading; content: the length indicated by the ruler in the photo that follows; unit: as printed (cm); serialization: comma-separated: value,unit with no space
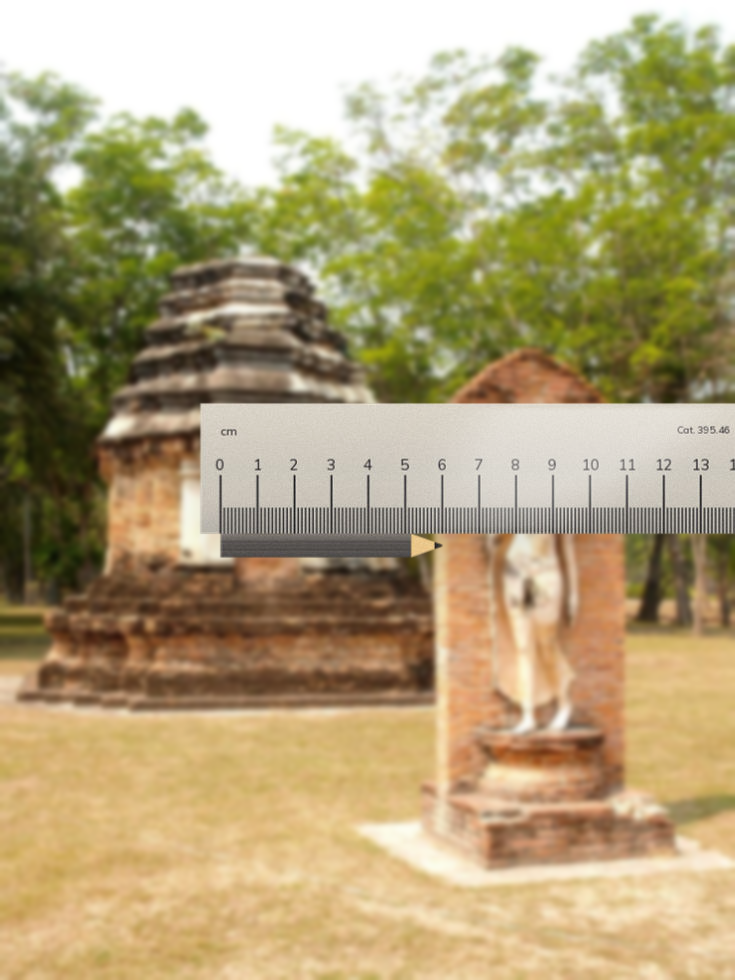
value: 6,cm
